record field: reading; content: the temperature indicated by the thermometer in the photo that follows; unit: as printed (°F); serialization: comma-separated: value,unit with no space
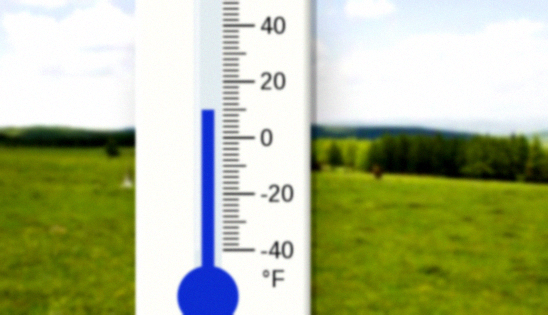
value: 10,°F
